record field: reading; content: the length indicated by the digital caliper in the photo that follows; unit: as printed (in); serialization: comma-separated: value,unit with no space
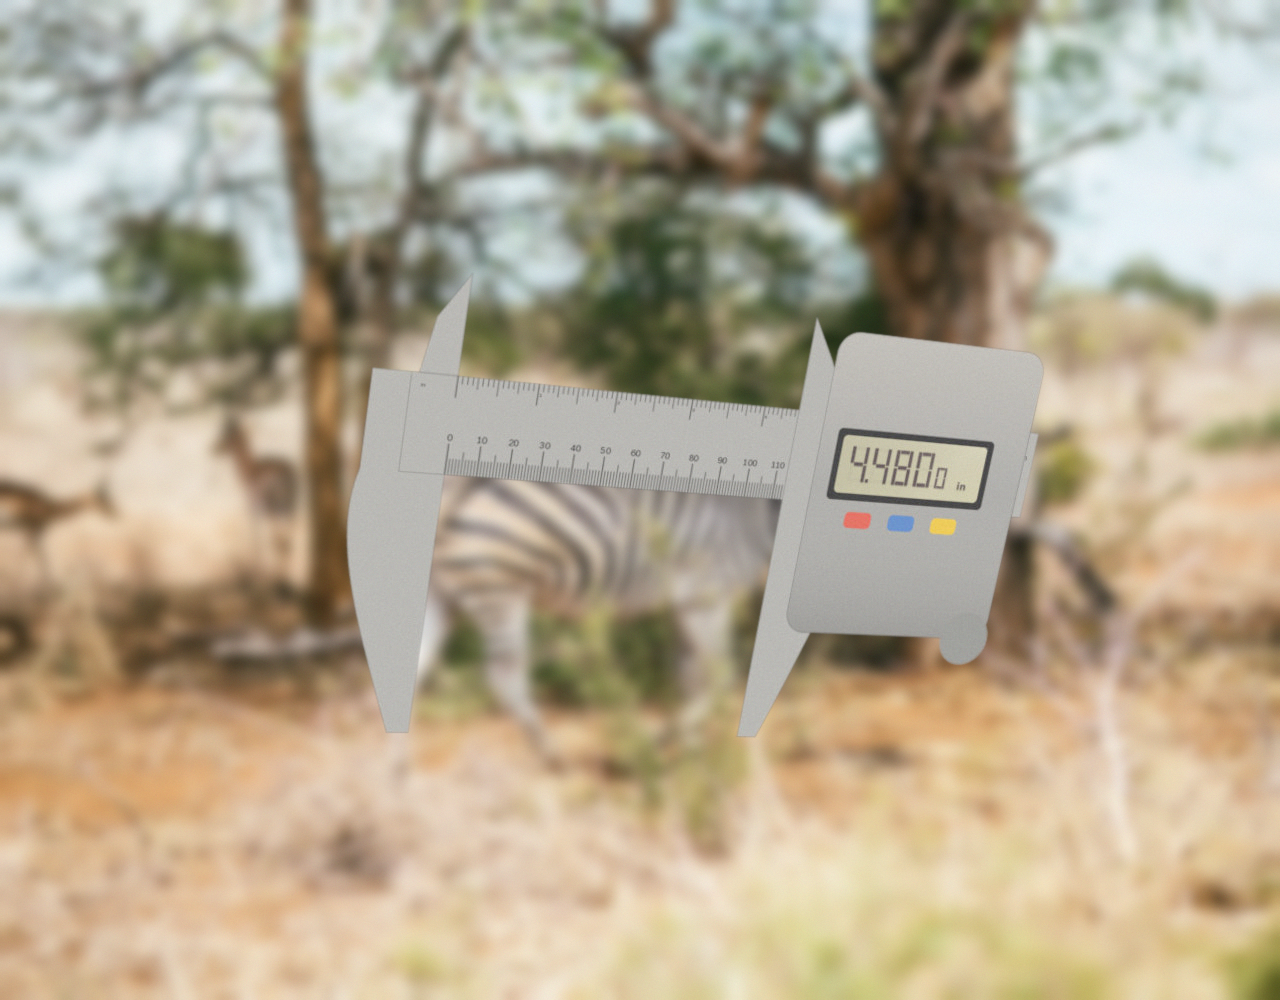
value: 4.4800,in
